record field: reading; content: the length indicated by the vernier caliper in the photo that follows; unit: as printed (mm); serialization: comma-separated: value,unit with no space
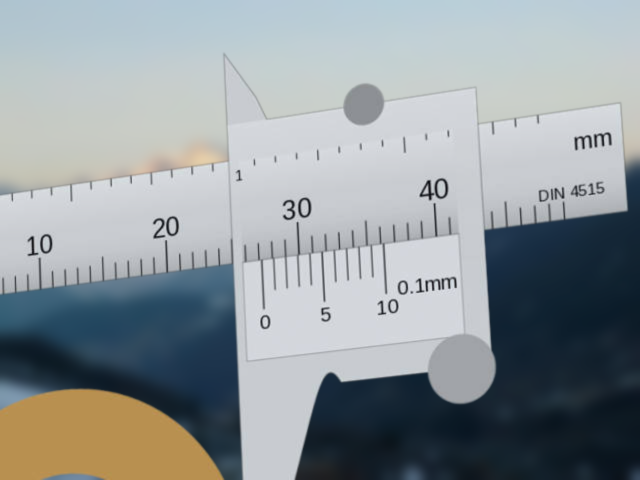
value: 27.2,mm
